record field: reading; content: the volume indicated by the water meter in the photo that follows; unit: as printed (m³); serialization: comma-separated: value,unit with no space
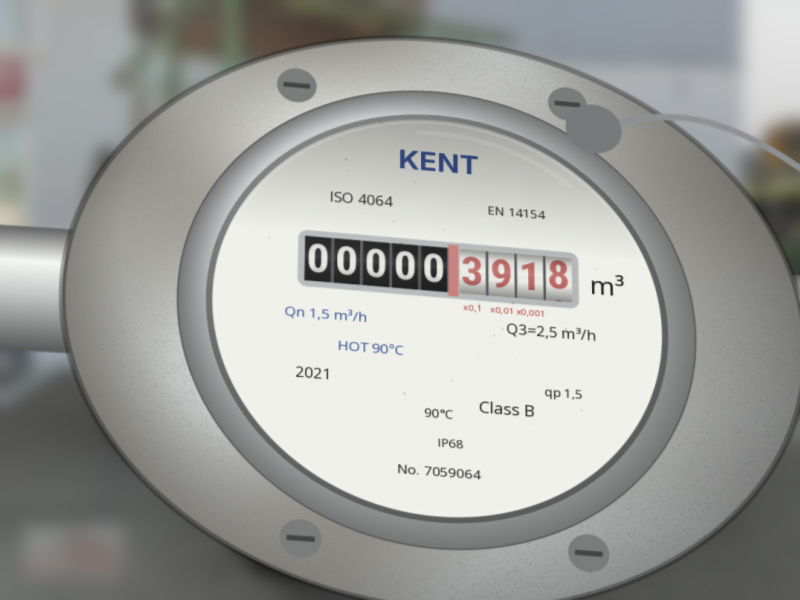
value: 0.3918,m³
